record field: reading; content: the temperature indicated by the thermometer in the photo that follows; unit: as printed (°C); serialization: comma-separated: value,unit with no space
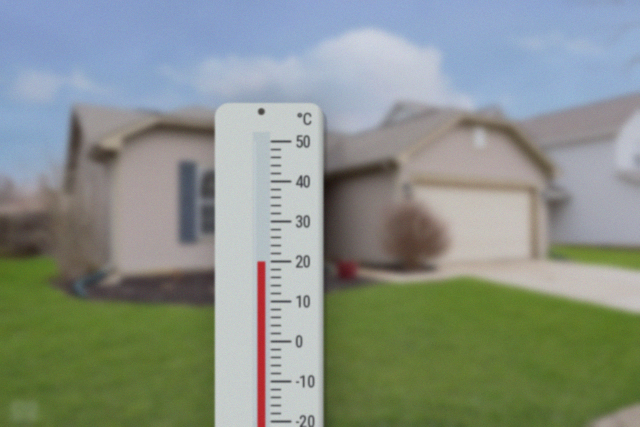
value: 20,°C
